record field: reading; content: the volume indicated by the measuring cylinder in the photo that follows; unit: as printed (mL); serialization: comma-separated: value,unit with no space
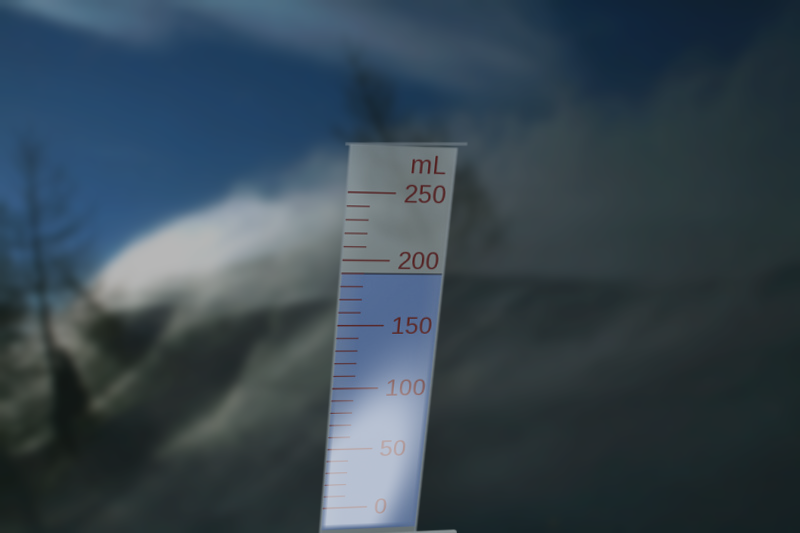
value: 190,mL
